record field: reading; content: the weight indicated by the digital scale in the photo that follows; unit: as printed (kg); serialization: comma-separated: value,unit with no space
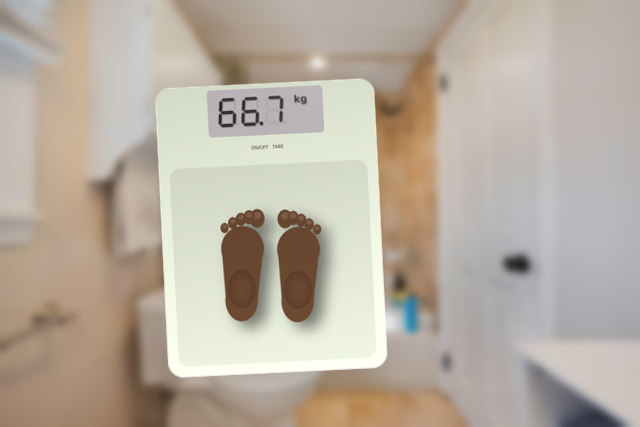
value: 66.7,kg
